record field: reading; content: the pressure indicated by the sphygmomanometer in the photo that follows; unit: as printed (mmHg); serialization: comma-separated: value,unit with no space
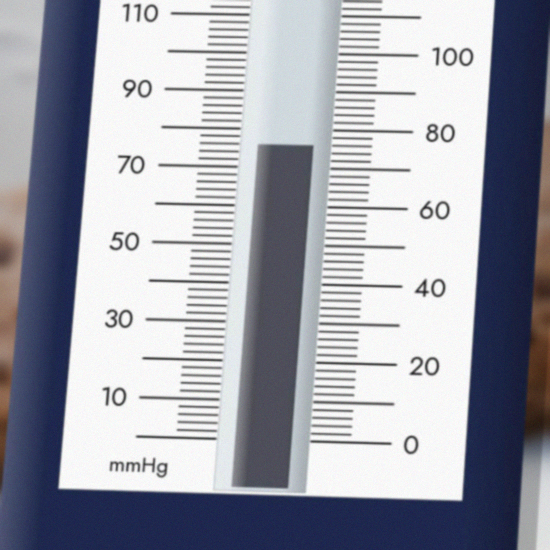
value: 76,mmHg
